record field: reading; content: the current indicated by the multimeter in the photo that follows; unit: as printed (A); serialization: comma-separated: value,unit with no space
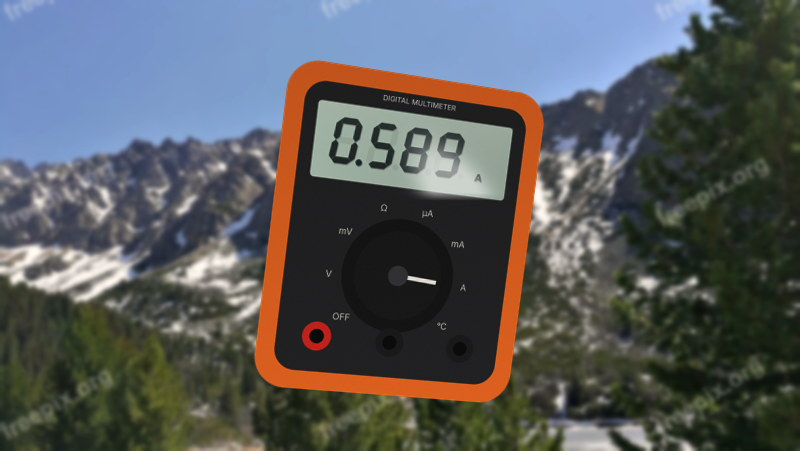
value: 0.589,A
